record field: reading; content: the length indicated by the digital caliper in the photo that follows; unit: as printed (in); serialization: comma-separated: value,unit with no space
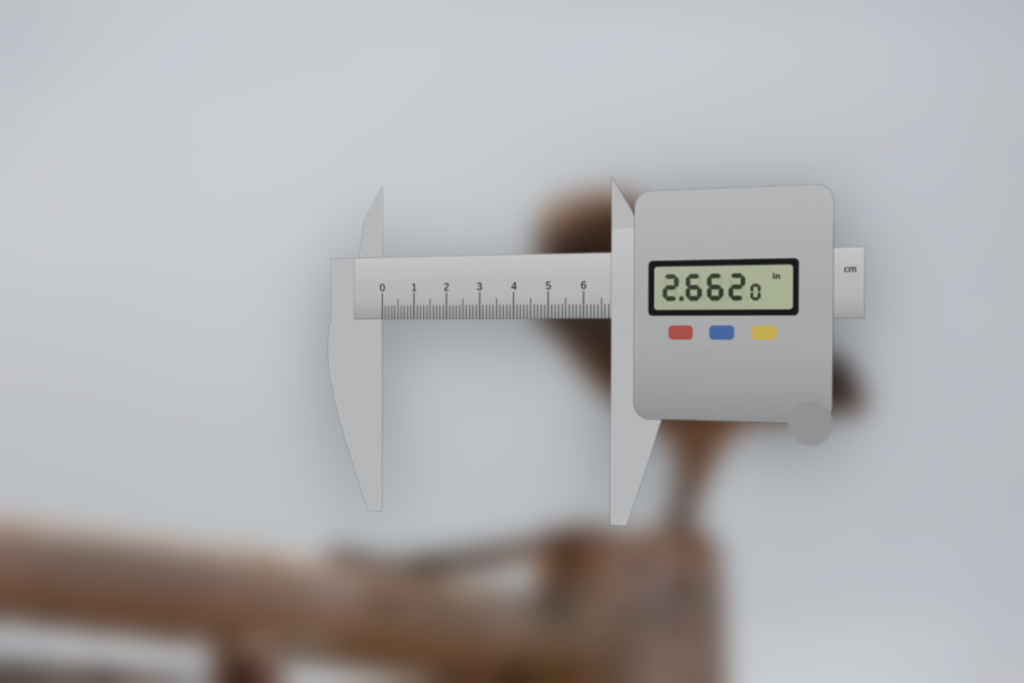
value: 2.6620,in
